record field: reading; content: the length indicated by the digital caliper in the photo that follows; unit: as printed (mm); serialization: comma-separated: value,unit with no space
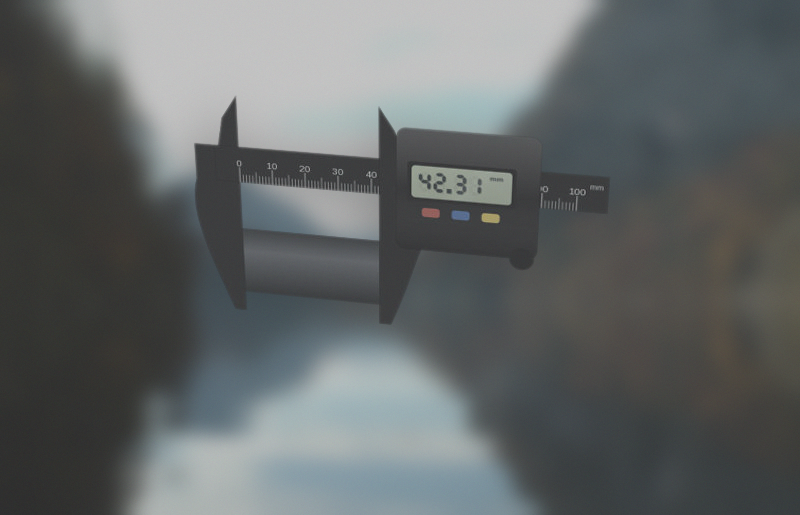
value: 42.31,mm
